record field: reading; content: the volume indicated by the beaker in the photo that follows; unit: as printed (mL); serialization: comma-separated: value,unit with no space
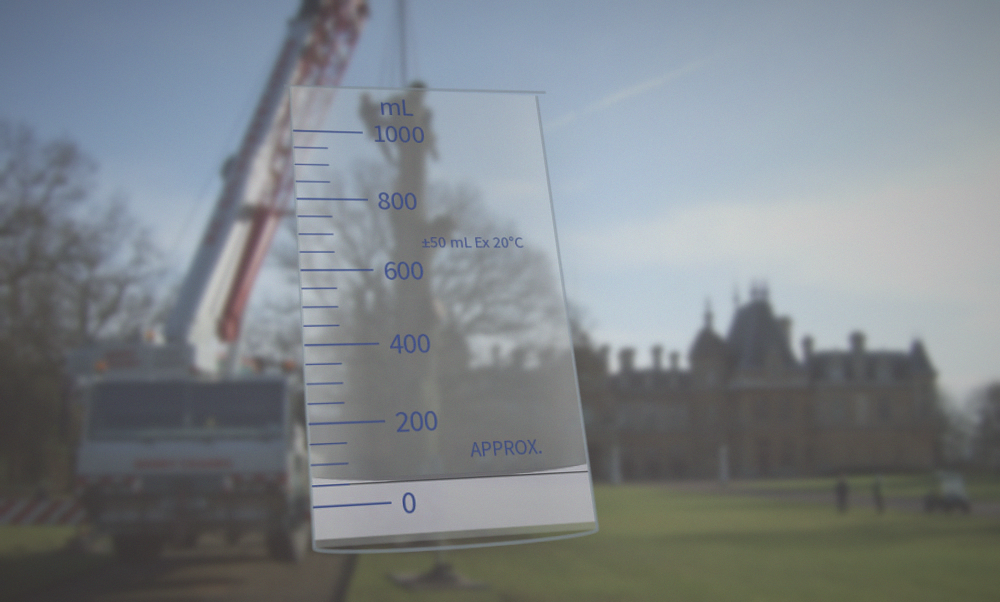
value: 50,mL
